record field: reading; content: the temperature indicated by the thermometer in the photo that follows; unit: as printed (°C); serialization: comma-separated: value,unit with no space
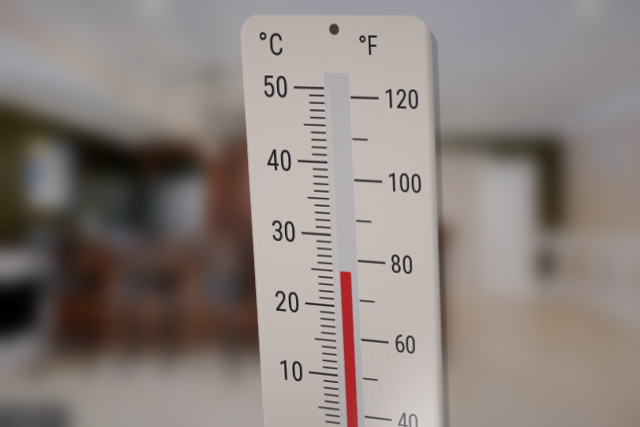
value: 25,°C
